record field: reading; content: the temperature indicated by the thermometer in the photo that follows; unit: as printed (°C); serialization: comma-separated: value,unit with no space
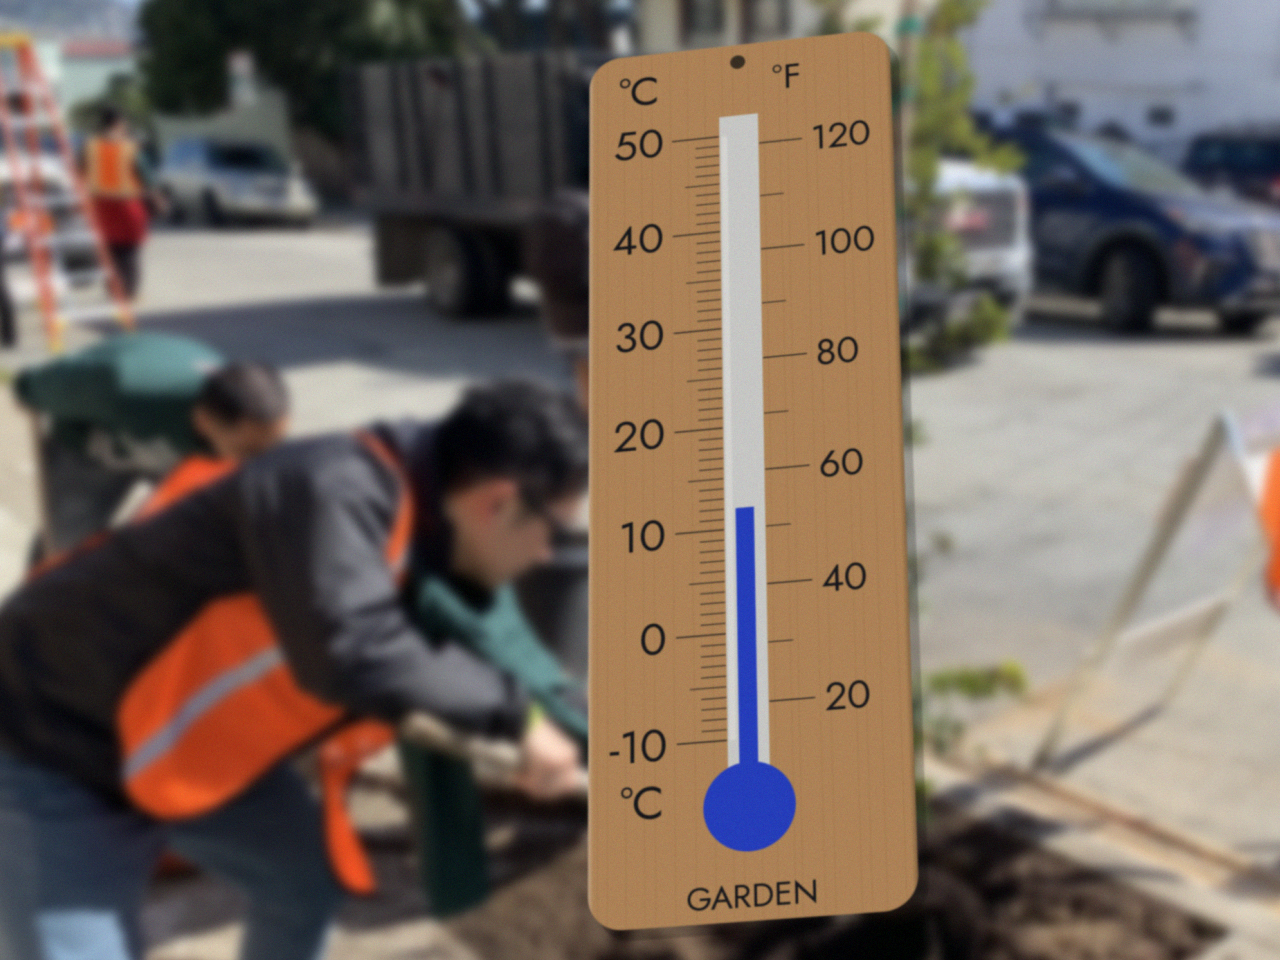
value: 12,°C
